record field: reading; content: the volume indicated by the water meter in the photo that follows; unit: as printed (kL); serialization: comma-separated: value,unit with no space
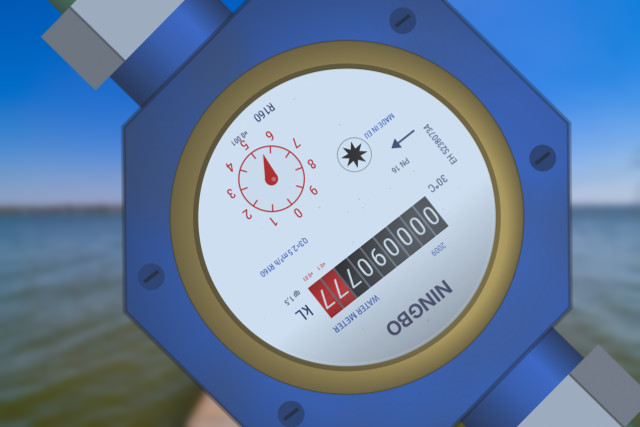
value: 907.775,kL
